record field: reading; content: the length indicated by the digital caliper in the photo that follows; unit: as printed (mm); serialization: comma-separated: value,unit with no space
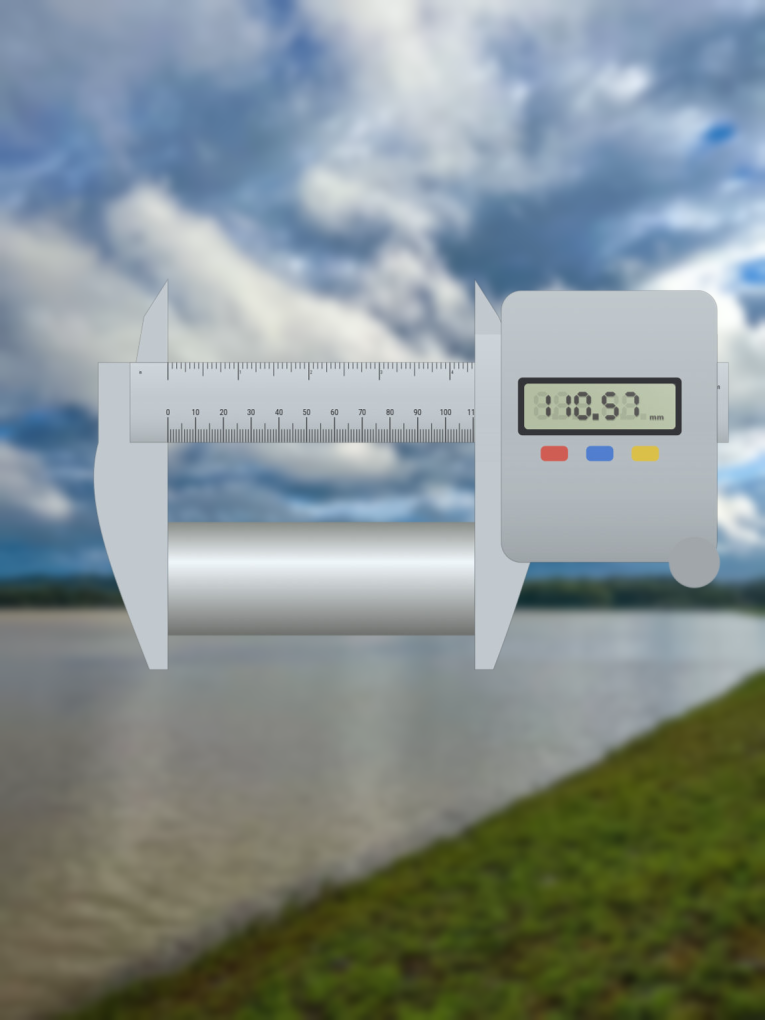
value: 110.57,mm
